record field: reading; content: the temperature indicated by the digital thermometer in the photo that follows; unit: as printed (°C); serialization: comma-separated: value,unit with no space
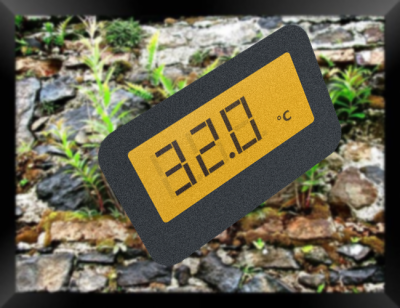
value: 32.0,°C
